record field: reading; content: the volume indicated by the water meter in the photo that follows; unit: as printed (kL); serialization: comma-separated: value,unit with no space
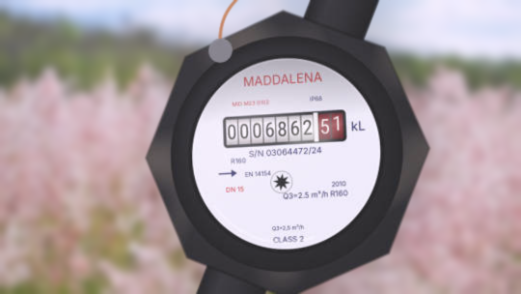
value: 6862.51,kL
